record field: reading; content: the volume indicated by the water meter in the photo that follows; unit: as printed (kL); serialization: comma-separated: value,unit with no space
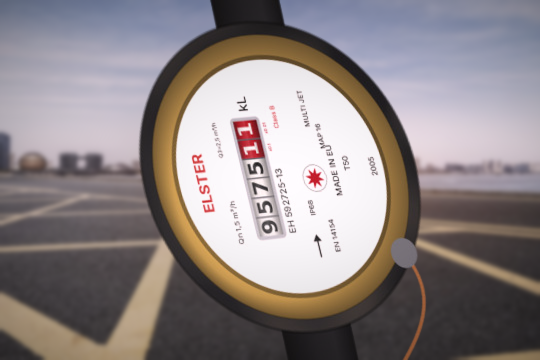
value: 9575.11,kL
